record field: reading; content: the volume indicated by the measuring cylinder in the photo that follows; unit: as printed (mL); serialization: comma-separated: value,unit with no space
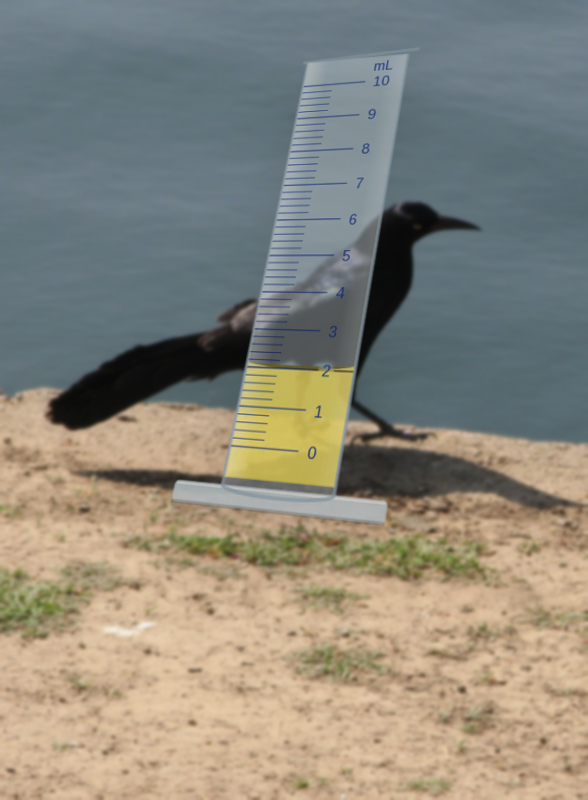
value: 2,mL
